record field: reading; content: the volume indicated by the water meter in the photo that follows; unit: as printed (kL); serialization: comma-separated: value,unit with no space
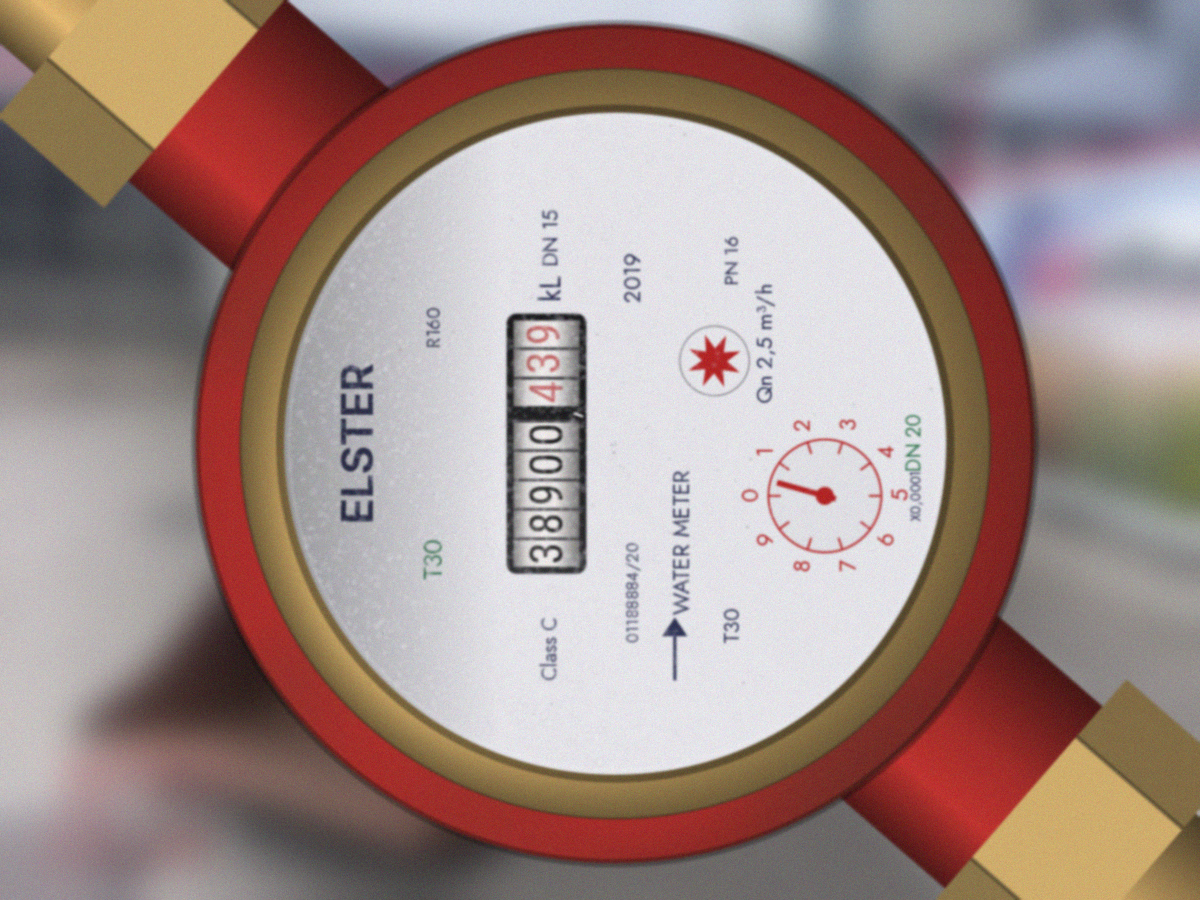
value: 38900.4390,kL
